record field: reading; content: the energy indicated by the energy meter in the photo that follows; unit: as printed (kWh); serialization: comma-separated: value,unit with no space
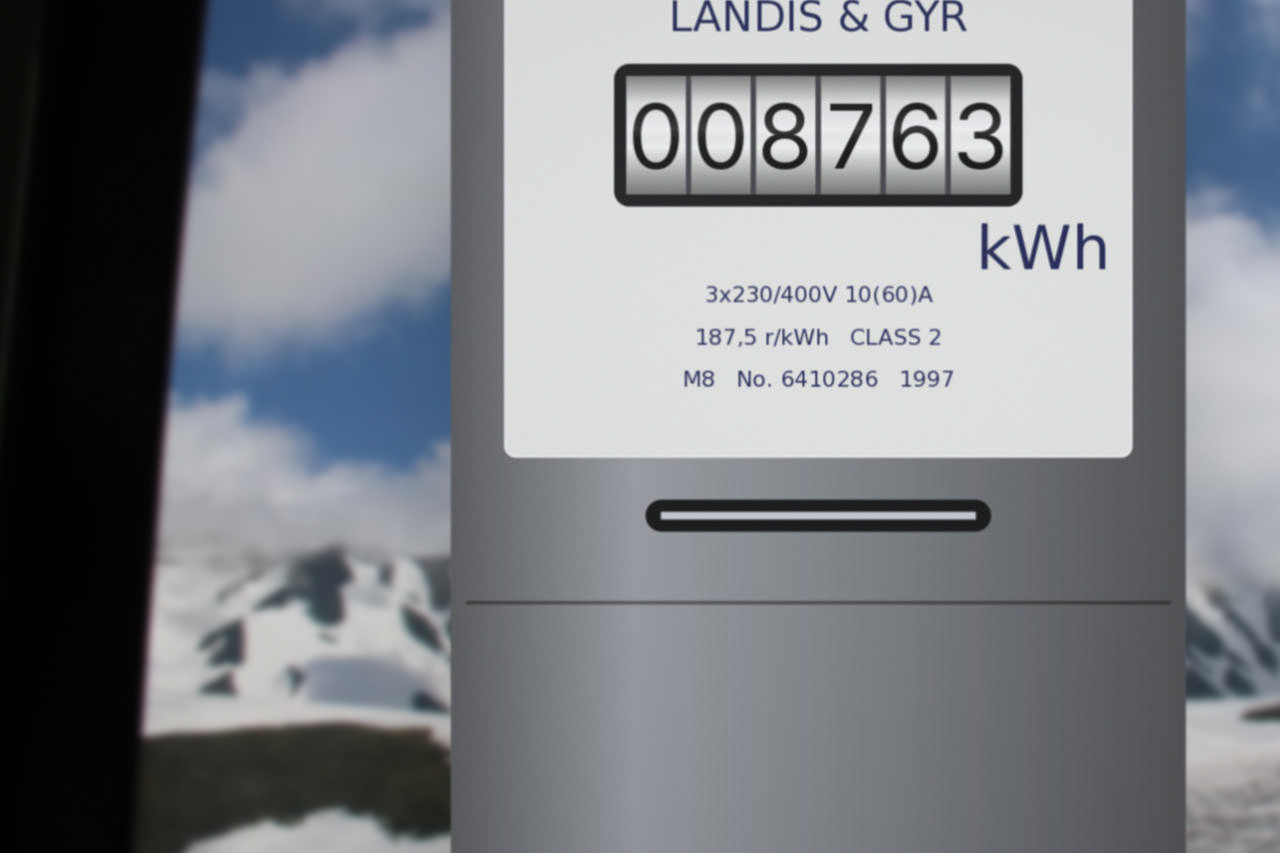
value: 8763,kWh
